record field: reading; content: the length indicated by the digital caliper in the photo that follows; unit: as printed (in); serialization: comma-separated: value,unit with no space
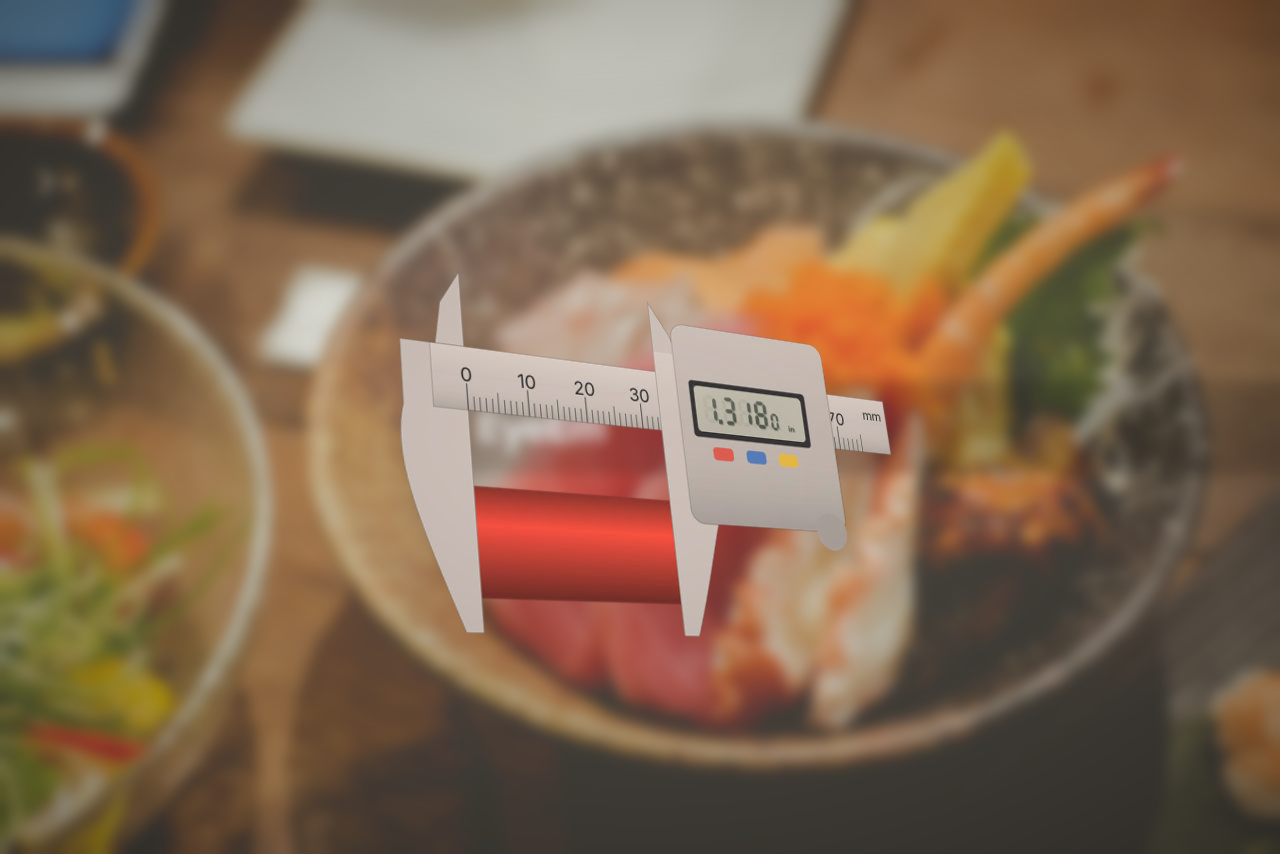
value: 1.3180,in
